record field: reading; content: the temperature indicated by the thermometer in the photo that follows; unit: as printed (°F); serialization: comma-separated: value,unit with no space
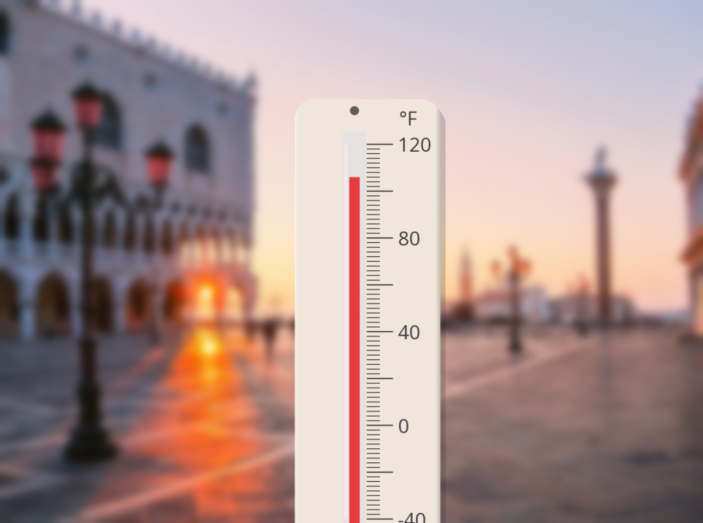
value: 106,°F
